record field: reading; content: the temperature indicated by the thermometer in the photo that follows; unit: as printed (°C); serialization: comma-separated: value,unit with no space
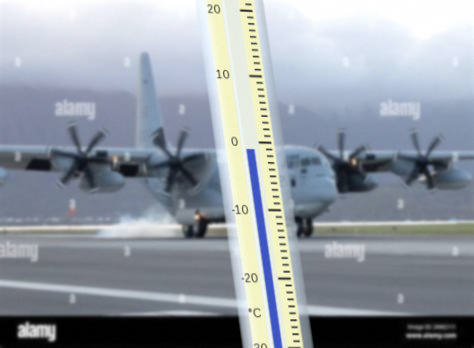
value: -1,°C
